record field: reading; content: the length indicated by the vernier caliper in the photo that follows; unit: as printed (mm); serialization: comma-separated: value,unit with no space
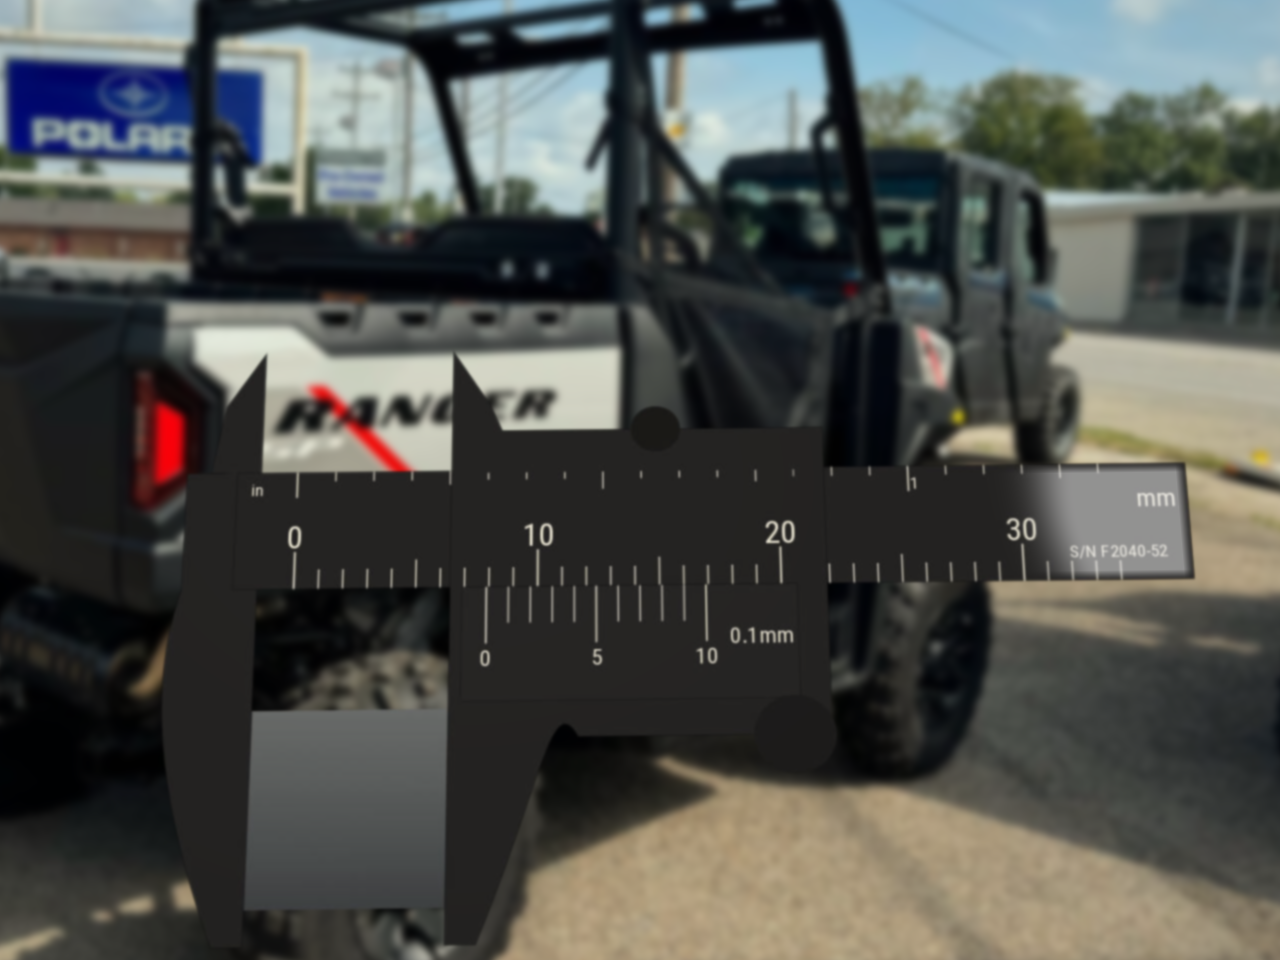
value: 7.9,mm
